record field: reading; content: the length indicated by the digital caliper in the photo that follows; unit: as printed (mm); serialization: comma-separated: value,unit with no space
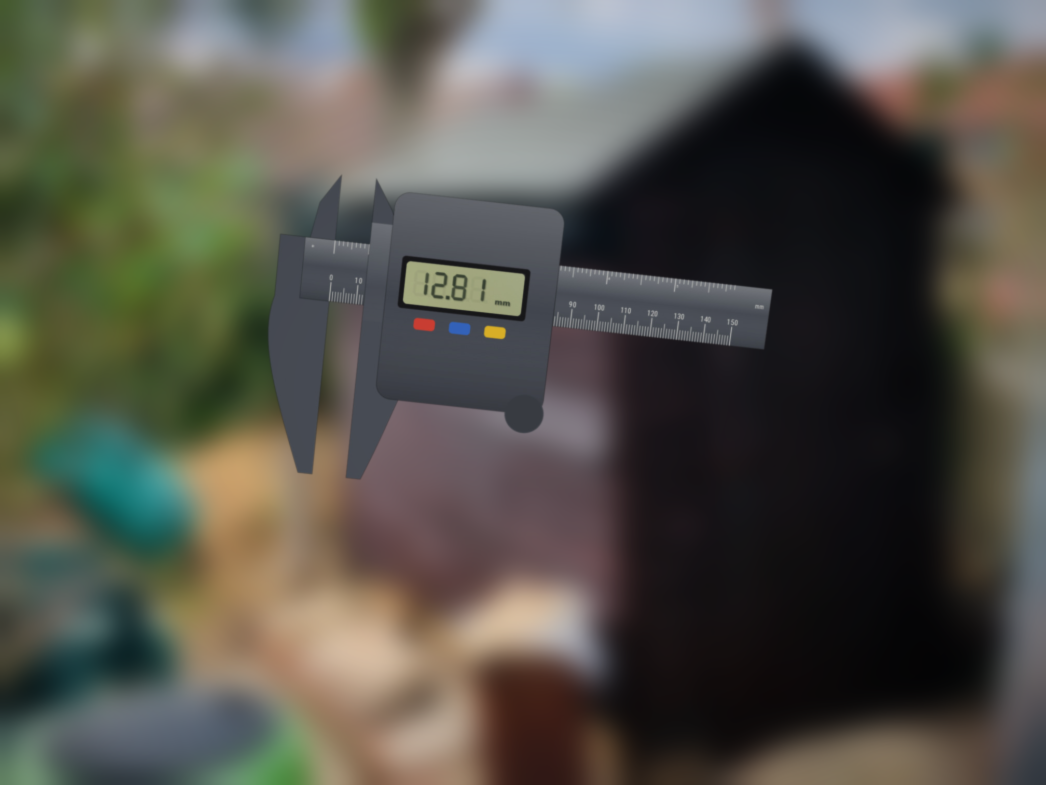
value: 12.81,mm
